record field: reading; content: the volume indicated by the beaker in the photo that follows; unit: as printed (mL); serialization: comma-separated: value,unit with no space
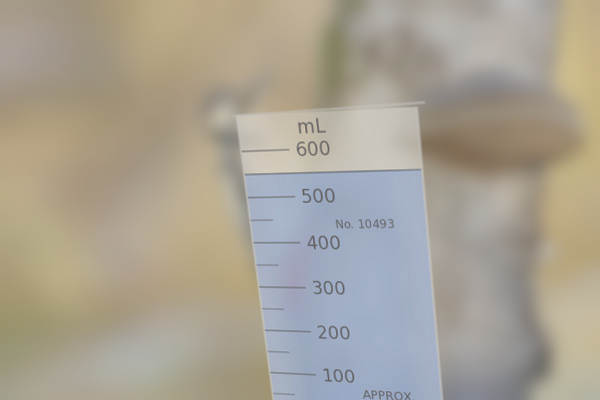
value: 550,mL
